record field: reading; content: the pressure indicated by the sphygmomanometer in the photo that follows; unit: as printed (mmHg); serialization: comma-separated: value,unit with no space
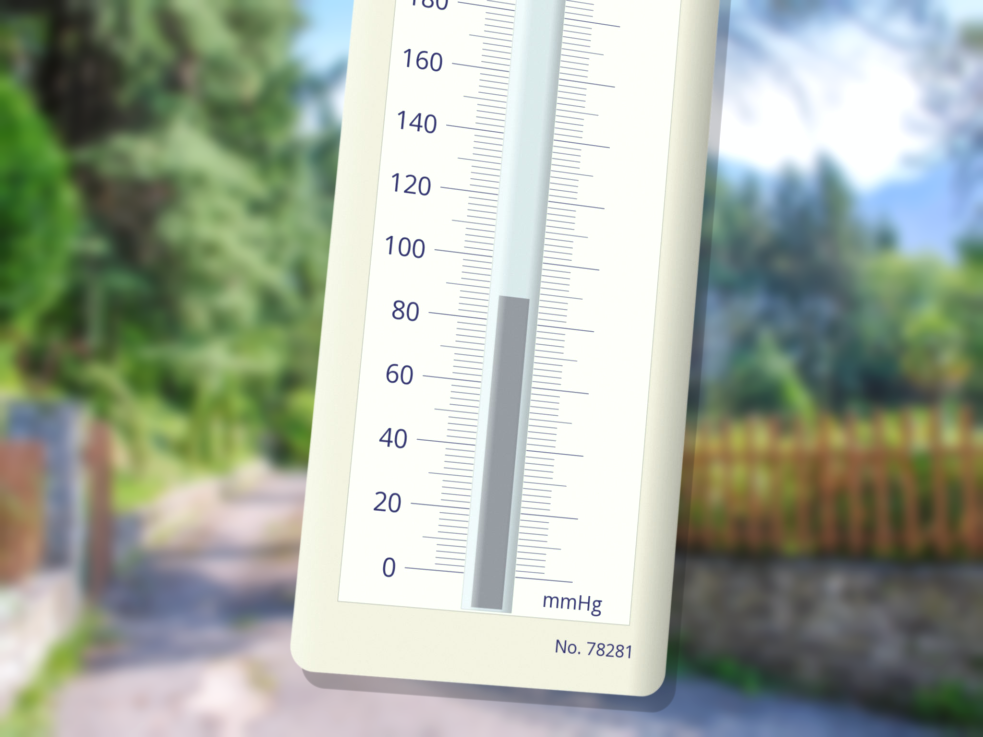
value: 88,mmHg
